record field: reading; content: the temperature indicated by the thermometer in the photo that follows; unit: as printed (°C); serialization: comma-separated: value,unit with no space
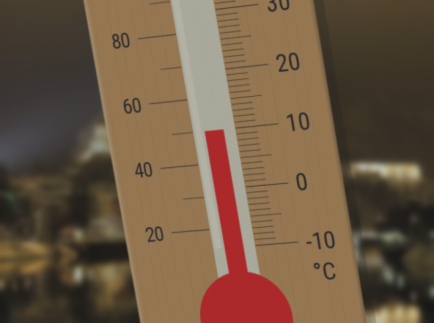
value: 10,°C
